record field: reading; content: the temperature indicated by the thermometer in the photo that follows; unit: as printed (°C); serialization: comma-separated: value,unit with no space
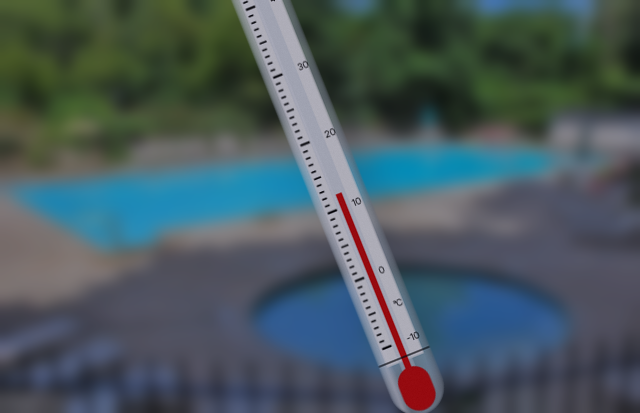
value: 12,°C
